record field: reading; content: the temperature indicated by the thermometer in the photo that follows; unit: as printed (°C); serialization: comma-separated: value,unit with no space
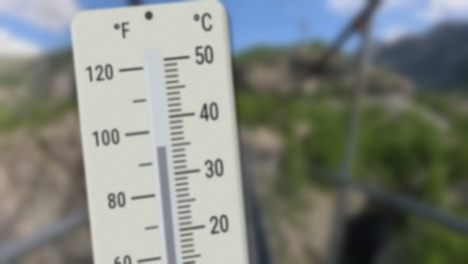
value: 35,°C
